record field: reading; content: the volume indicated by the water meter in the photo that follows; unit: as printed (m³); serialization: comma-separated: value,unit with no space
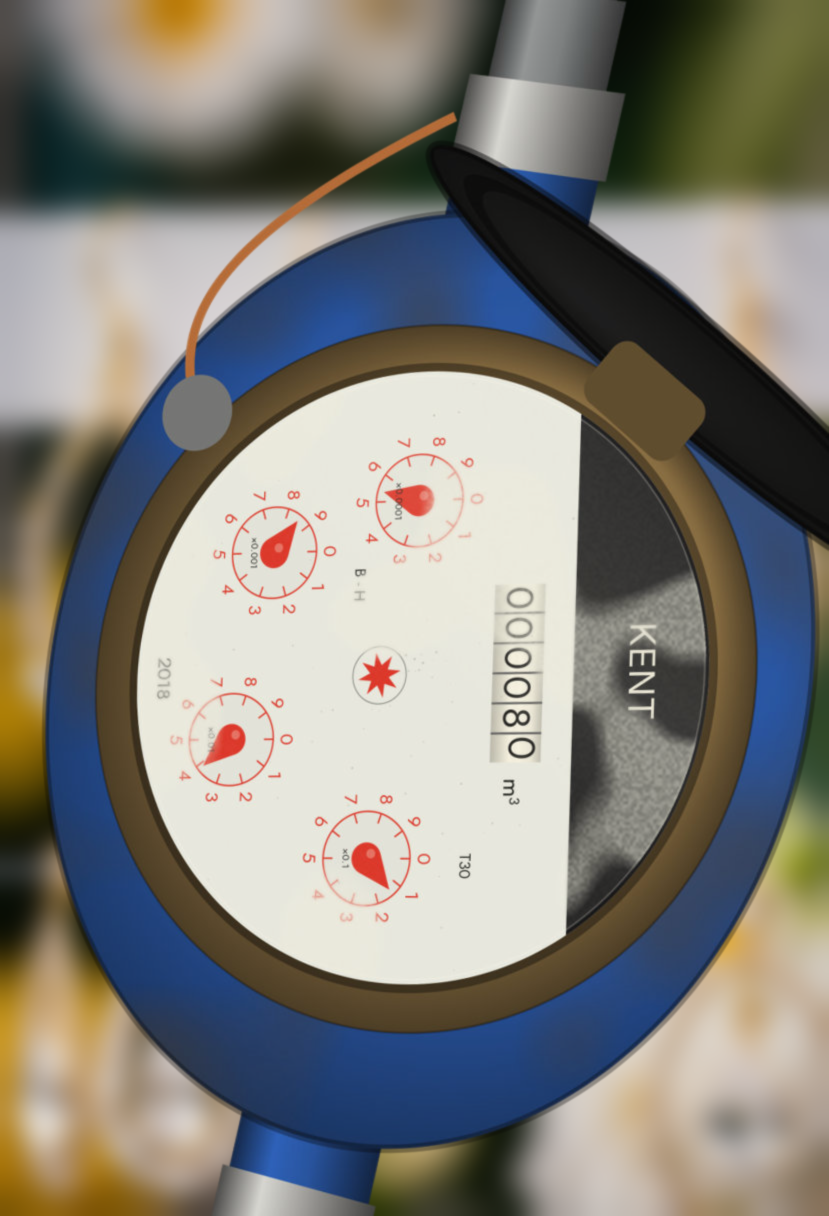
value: 80.1385,m³
